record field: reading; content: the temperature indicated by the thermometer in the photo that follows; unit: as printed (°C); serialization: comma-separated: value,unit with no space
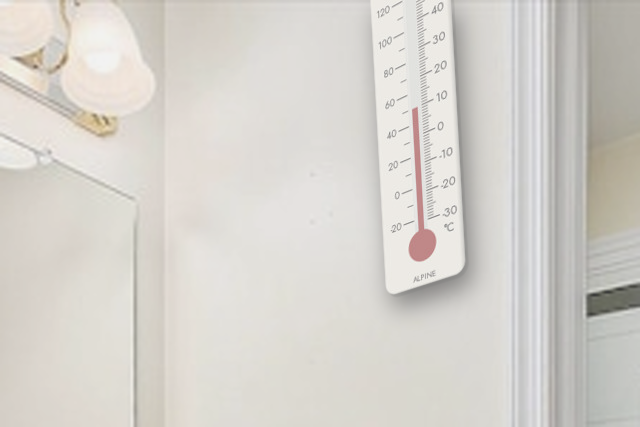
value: 10,°C
